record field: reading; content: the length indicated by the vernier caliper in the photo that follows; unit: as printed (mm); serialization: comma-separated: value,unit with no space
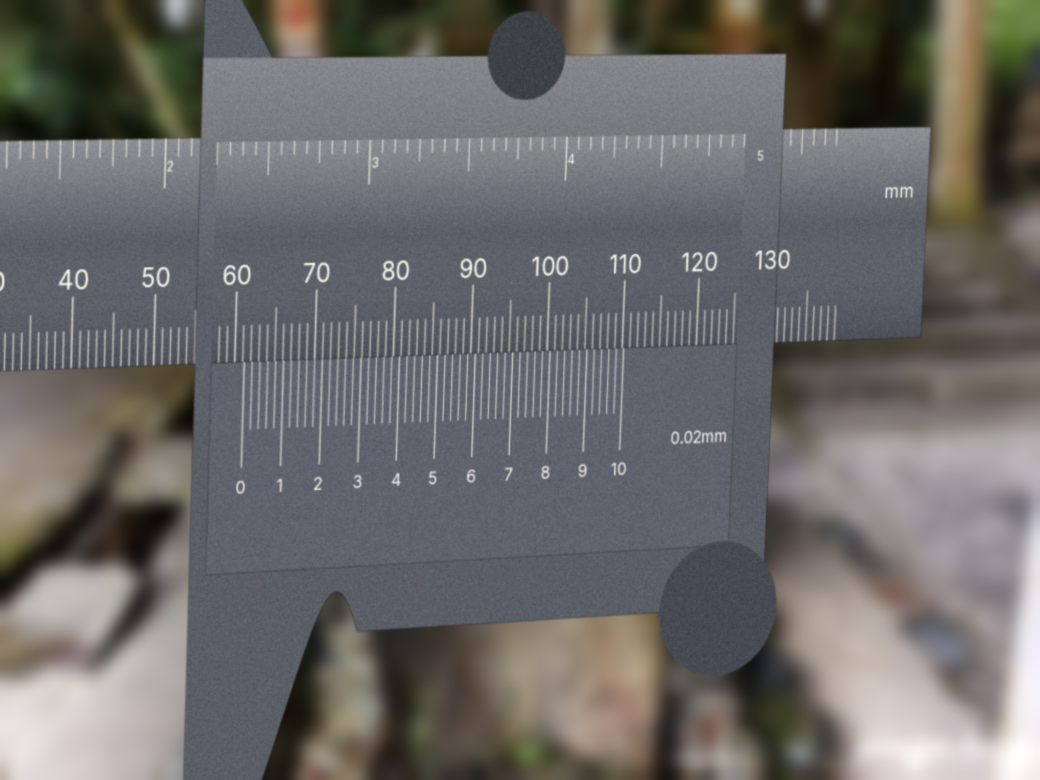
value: 61.2,mm
